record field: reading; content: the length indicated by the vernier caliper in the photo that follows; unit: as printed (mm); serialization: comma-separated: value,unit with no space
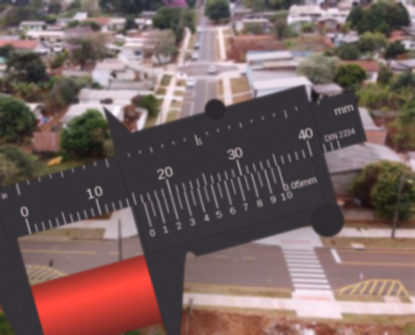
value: 16.2,mm
